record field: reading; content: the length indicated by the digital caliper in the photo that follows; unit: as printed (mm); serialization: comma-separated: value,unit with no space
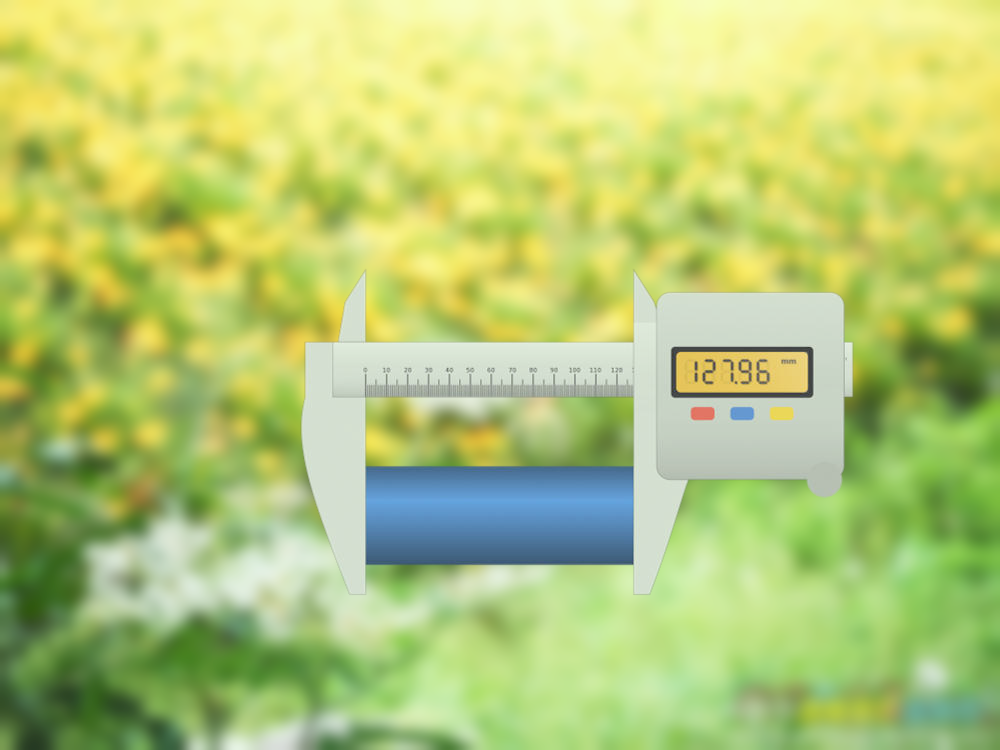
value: 127.96,mm
